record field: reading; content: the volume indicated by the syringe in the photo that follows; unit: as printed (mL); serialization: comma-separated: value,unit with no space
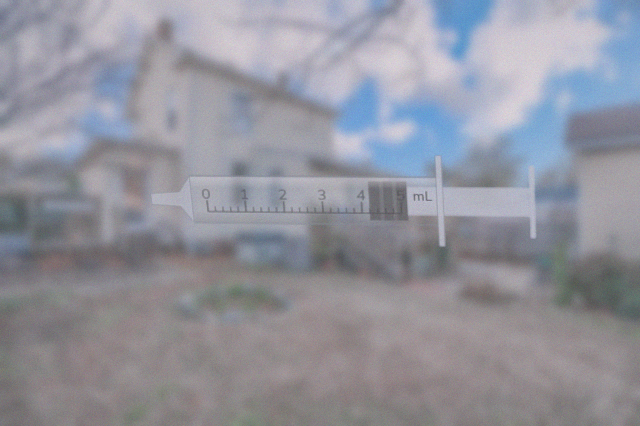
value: 4.2,mL
